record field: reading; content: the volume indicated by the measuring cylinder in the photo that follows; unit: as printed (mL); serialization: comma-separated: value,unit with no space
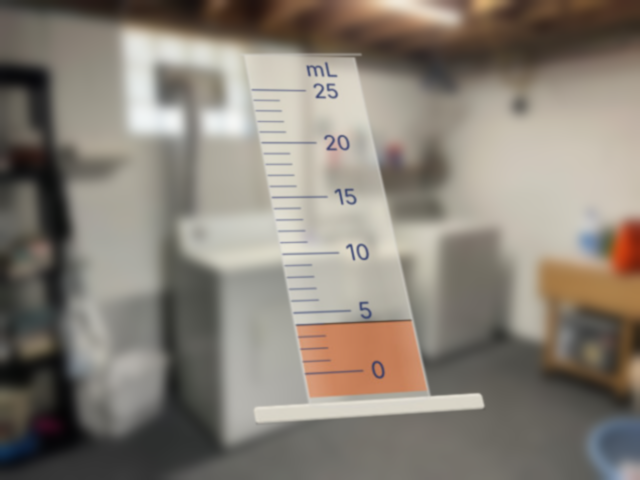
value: 4,mL
